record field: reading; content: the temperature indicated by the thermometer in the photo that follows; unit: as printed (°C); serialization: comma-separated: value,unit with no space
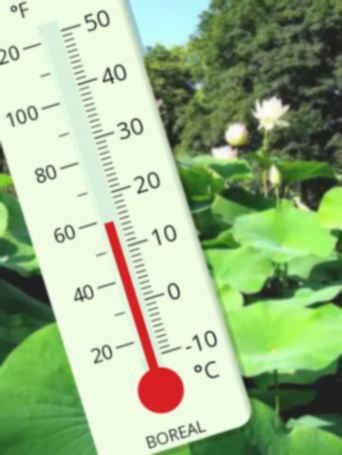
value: 15,°C
